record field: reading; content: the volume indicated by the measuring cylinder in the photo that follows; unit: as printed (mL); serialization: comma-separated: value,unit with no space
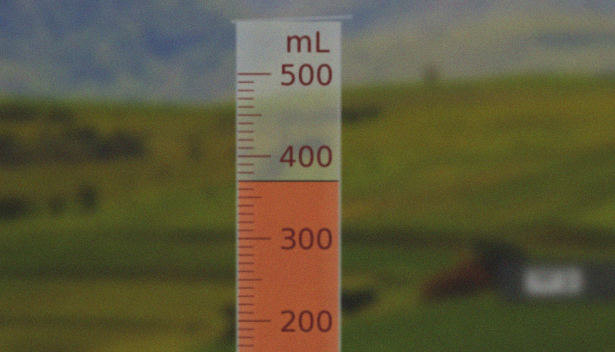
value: 370,mL
